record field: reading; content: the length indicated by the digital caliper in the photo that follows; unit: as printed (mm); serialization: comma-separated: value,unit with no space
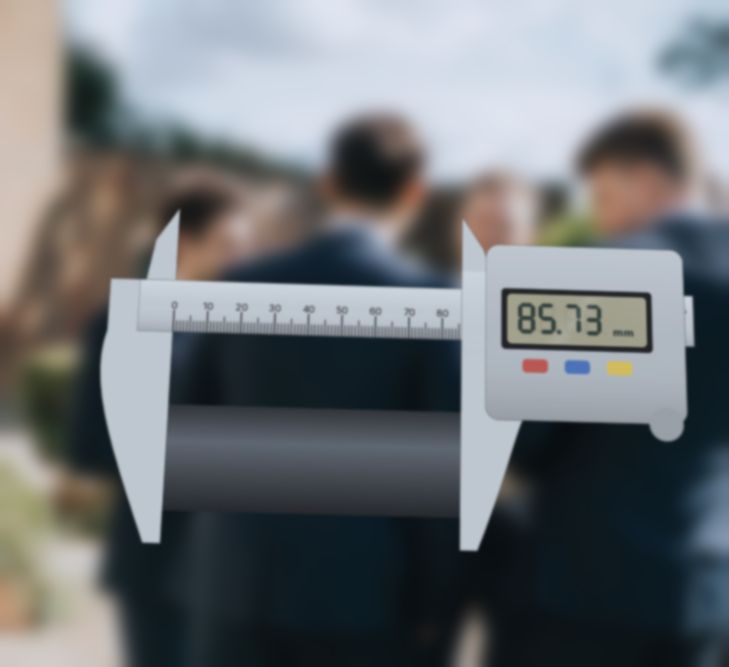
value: 85.73,mm
